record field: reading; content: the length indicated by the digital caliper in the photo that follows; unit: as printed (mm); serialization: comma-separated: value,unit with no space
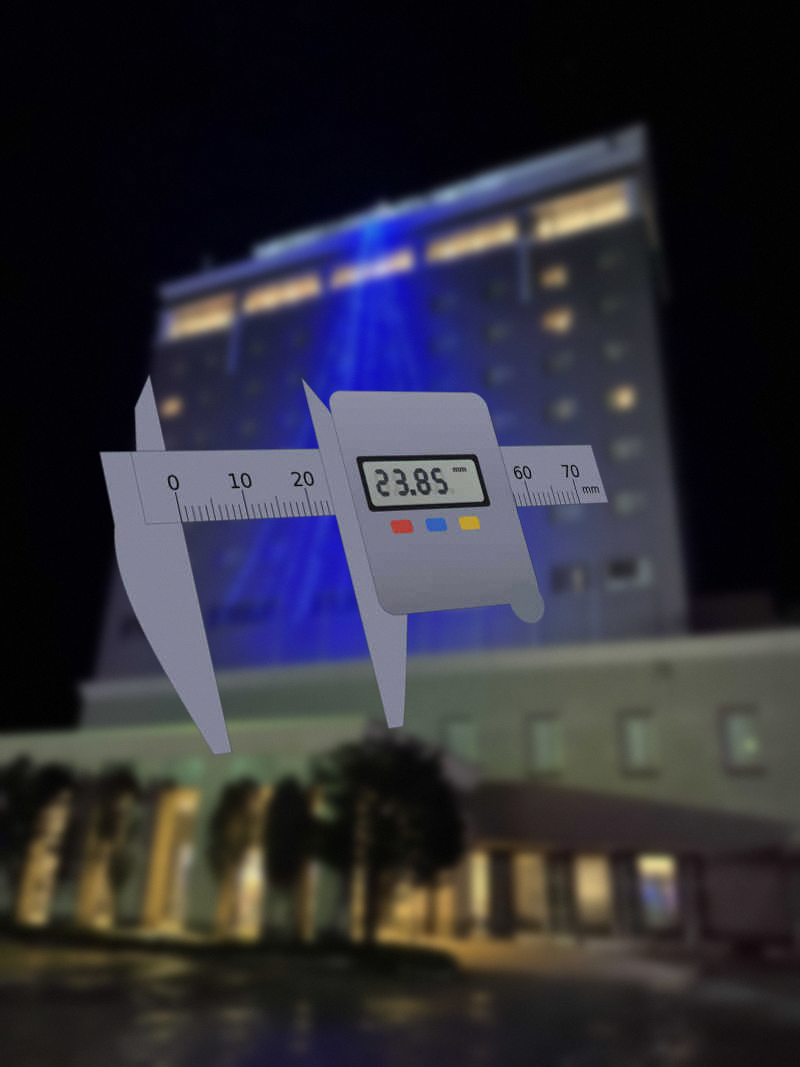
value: 23.85,mm
